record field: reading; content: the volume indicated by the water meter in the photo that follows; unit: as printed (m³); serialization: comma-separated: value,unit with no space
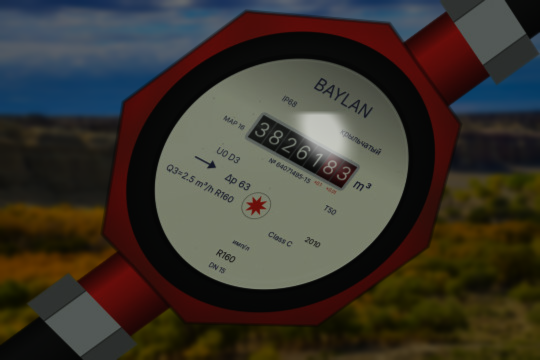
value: 38261.83,m³
